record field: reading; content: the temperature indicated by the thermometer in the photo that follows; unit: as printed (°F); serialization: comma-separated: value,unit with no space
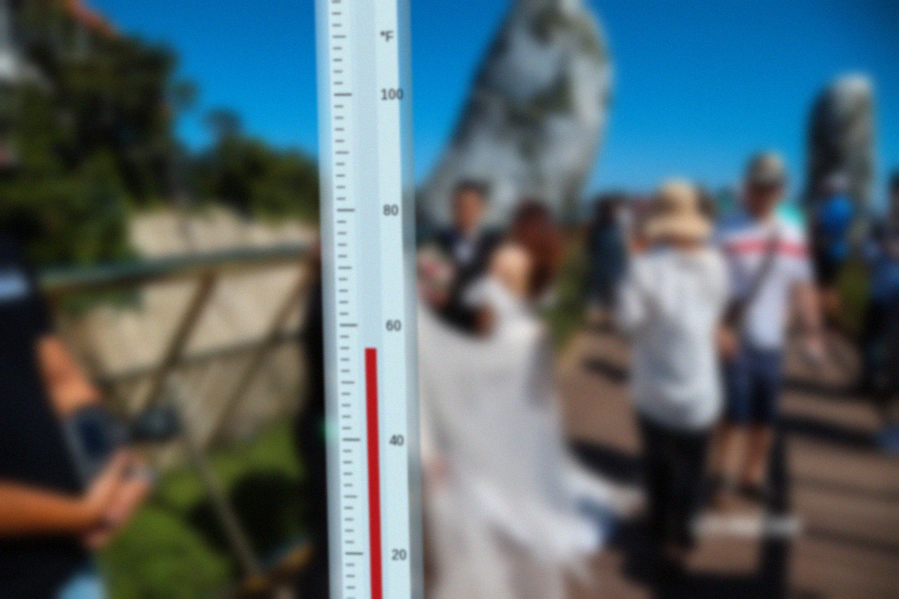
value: 56,°F
